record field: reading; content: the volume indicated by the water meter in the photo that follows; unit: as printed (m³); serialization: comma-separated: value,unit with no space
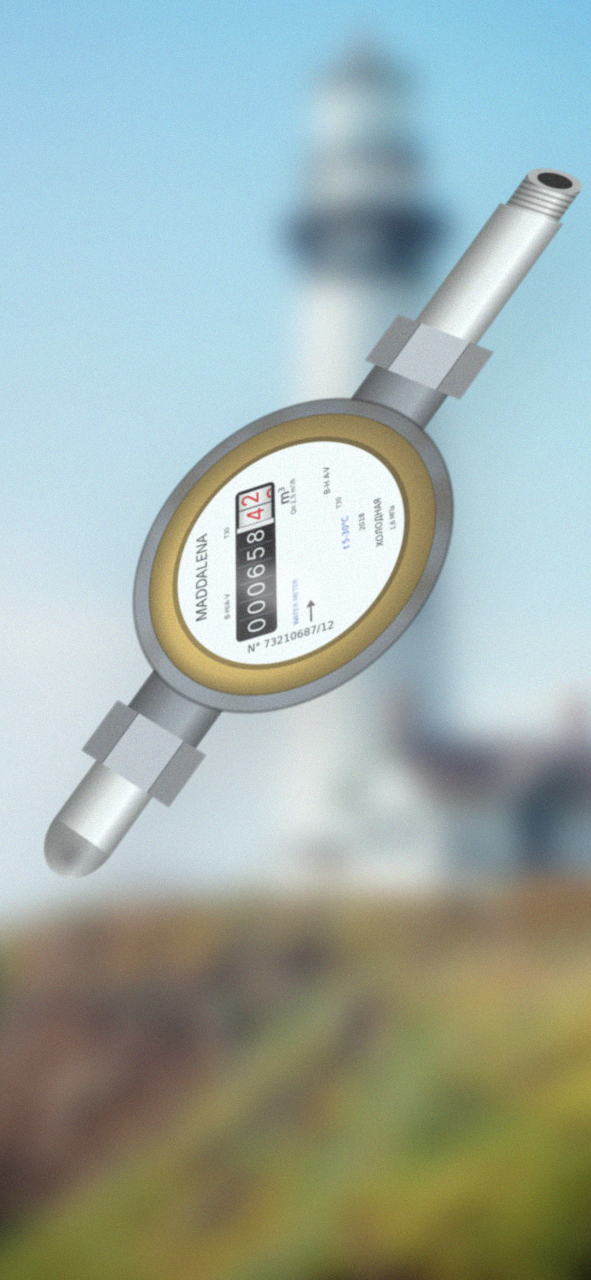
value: 658.42,m³
